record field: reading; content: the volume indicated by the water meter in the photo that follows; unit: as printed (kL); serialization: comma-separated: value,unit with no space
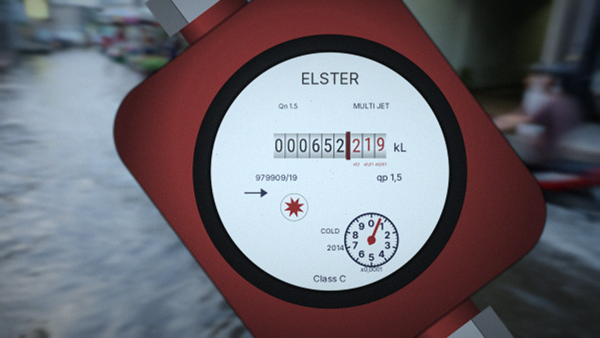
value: 652.2190,kL
